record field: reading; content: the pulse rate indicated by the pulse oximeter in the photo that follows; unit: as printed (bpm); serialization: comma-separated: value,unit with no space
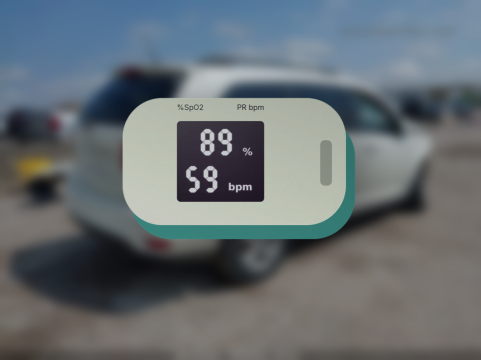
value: 59,bpm
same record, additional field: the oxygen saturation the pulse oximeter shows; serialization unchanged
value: 89,%
